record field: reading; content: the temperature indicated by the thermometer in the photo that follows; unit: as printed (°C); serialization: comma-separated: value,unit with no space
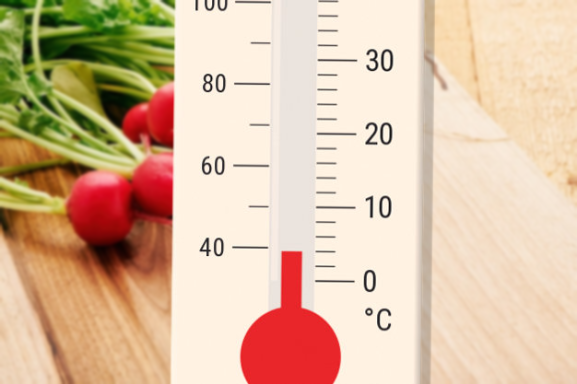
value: 4,°C
